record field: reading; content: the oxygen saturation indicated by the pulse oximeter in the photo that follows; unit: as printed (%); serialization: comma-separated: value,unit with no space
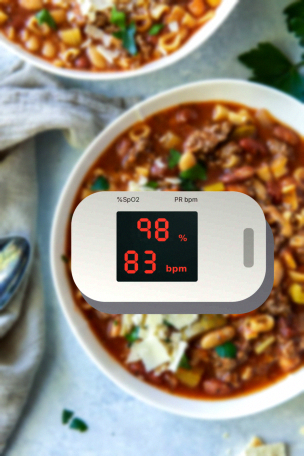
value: 98,%
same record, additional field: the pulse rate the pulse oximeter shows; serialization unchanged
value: 83,bpm
